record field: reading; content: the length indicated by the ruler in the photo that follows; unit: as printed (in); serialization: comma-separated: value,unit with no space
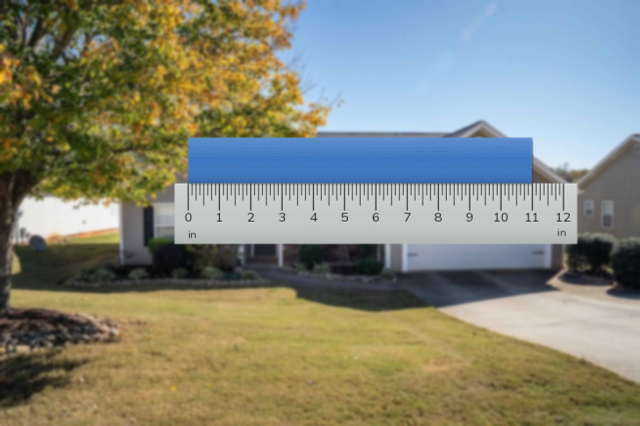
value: 11,in
